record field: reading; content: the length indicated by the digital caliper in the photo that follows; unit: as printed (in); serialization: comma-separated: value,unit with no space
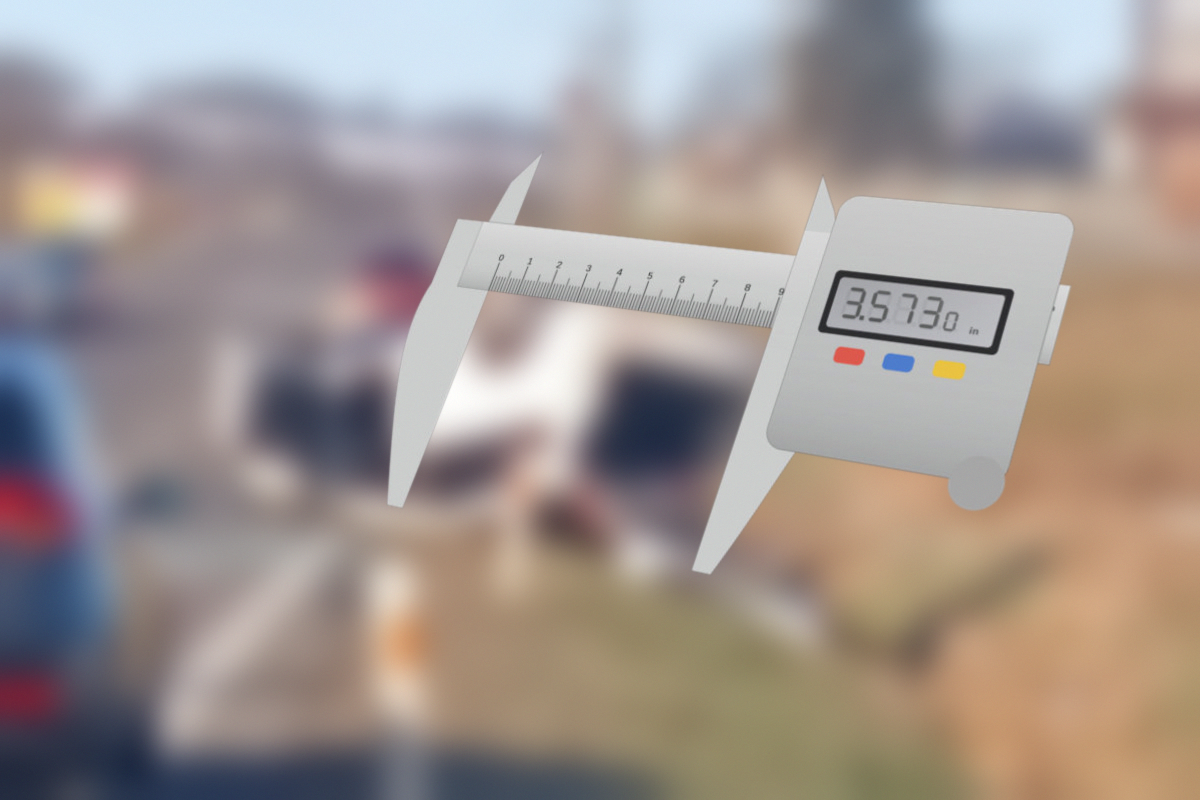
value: 3.5730,in
